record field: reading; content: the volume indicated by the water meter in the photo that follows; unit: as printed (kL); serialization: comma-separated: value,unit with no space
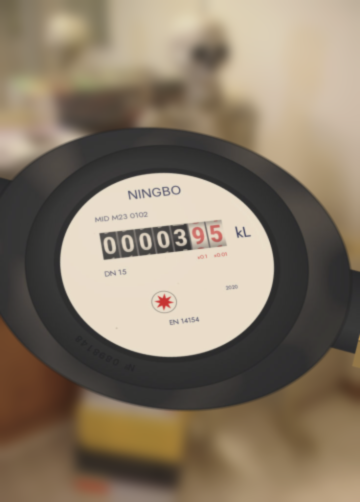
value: 3.95,kL
